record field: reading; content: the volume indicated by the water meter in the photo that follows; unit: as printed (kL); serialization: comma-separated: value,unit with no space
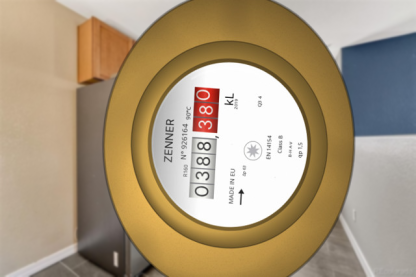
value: 388.380,kL
